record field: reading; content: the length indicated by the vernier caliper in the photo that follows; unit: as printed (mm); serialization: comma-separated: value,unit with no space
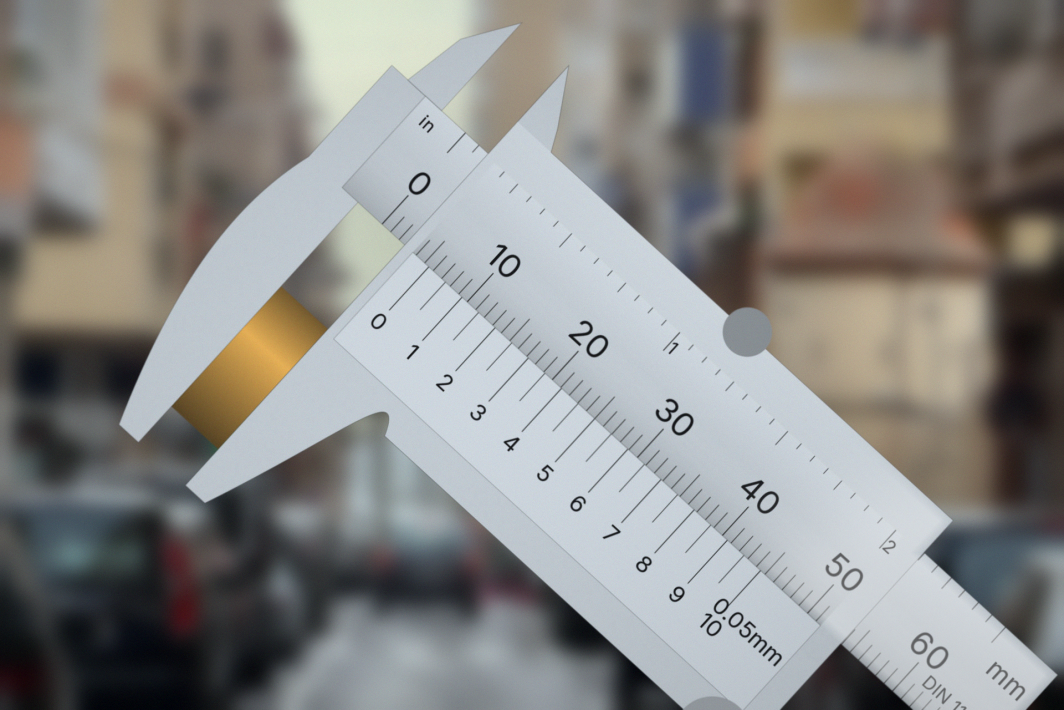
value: 5.5,mm
